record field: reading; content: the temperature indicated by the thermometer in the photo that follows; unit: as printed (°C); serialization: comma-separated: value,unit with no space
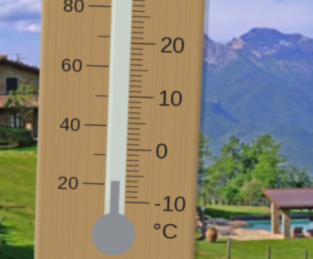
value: -6,°C
